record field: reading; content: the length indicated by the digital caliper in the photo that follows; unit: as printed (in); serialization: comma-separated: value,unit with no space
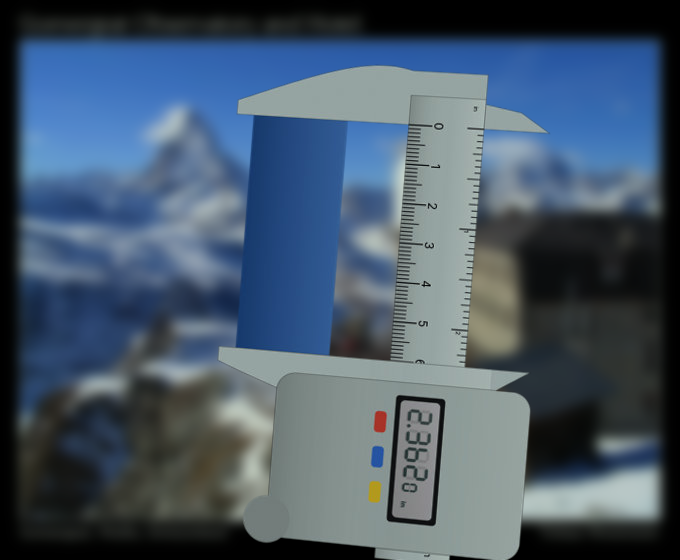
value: 2.3620,in
